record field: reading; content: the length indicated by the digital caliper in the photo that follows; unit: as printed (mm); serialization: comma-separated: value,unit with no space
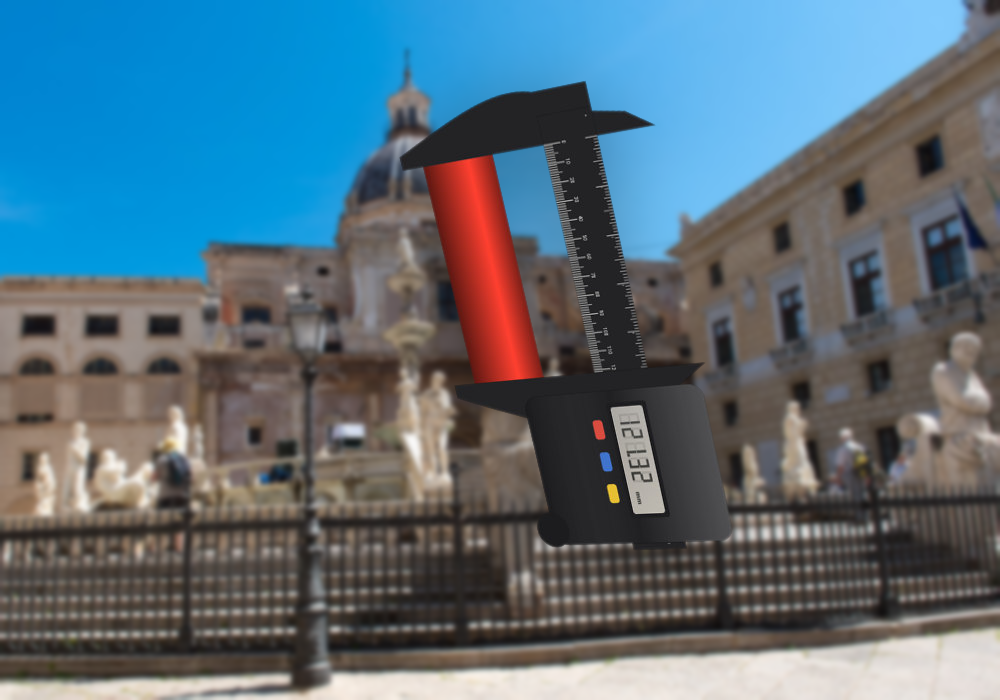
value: 121.32,mm
